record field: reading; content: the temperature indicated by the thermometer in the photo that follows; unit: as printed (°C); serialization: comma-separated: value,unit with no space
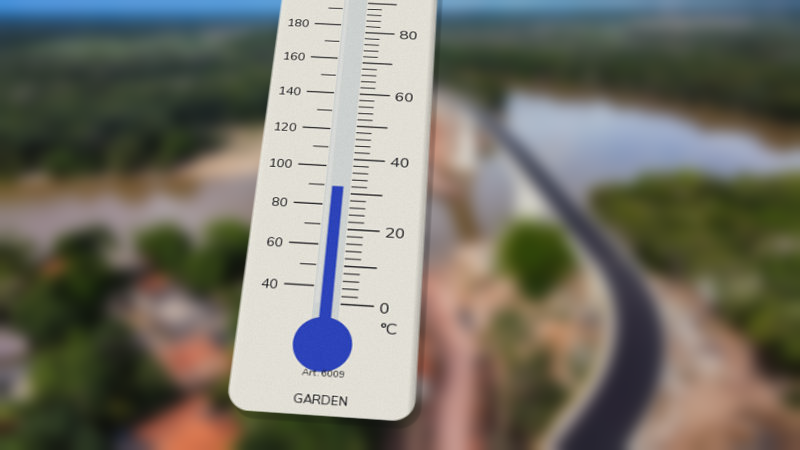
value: 32,°C
